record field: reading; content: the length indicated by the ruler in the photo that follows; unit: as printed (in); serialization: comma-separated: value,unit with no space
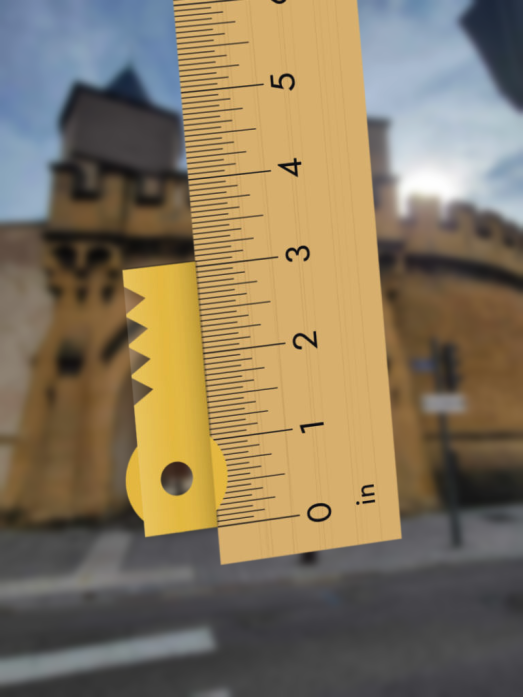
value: 3.0625,in
